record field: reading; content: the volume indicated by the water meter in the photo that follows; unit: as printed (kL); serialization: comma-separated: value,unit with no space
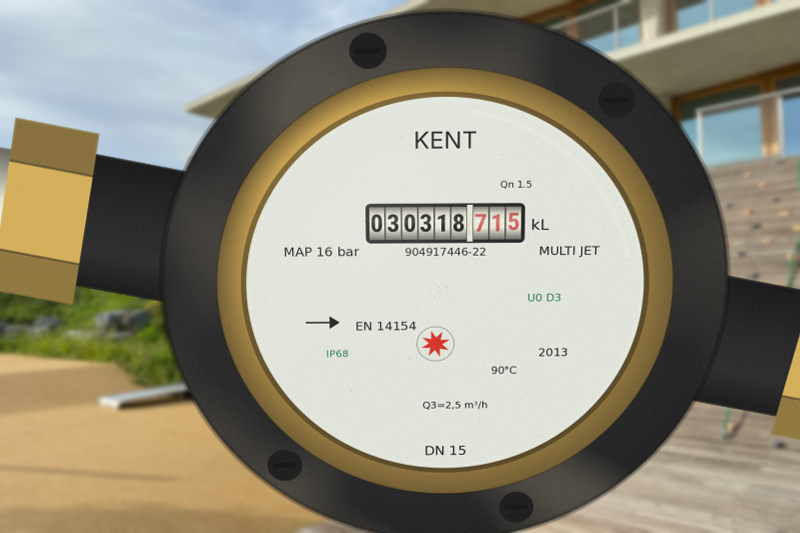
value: 30318.715,kL
